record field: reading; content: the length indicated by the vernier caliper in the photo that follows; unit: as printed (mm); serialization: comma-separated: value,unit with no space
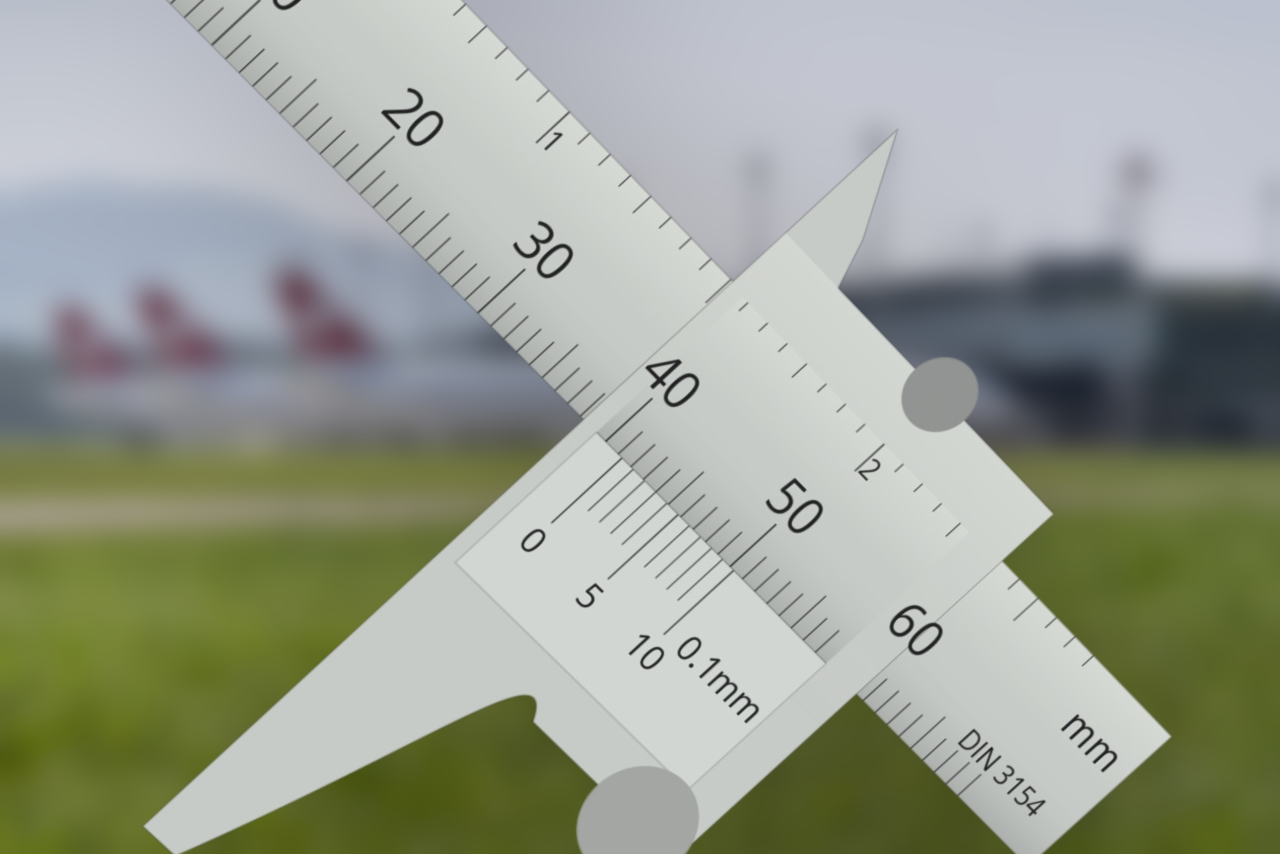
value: 41.3,mm
